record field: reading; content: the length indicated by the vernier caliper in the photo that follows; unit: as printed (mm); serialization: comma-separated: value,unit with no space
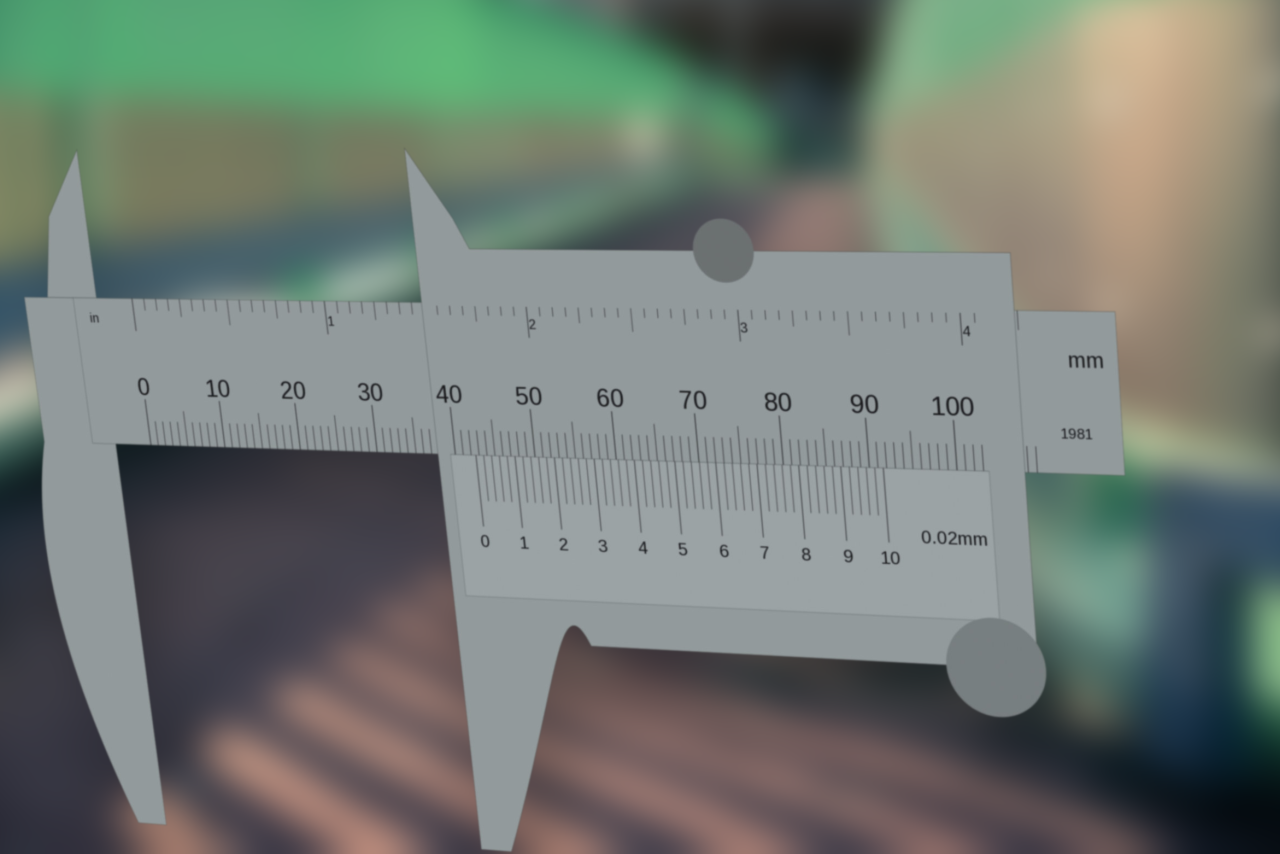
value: 42.6,mm
